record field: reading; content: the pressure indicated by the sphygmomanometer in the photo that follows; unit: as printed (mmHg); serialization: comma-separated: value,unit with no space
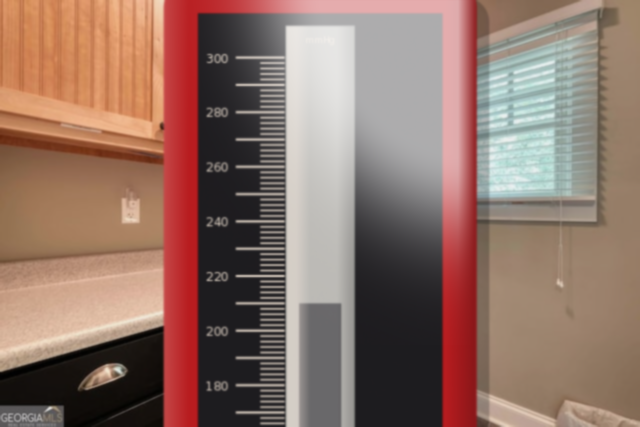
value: 210,mmHg
